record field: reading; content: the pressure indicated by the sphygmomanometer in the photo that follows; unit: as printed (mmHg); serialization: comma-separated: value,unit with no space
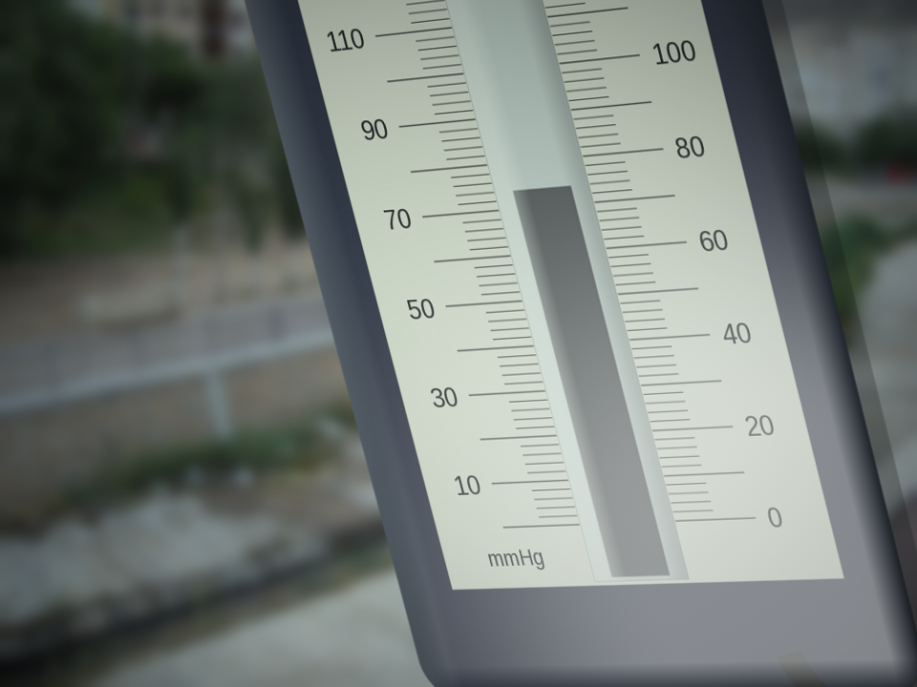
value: 74,mmHg
